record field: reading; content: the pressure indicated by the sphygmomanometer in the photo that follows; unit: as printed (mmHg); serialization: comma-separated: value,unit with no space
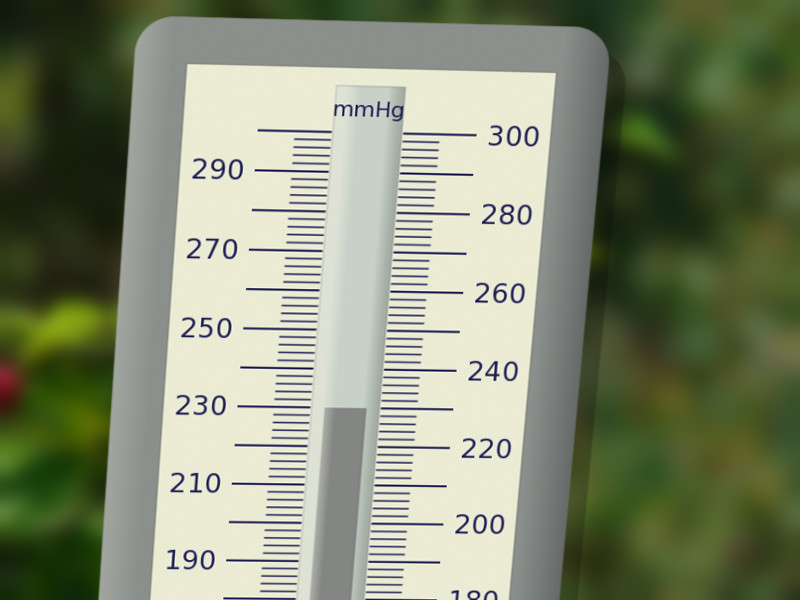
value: 230,mmHg
